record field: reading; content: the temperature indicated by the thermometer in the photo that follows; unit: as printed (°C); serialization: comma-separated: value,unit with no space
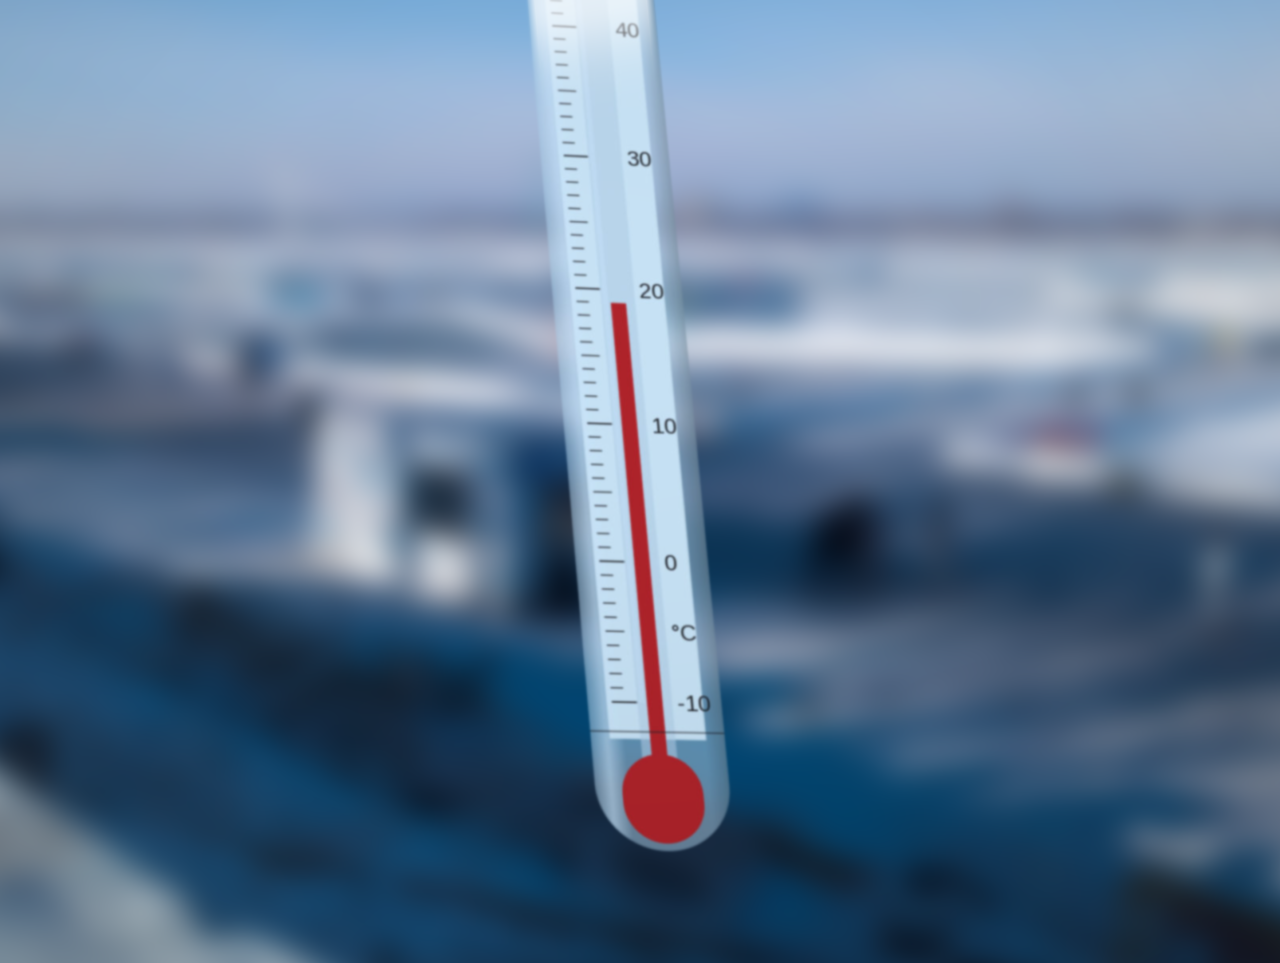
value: 19,°C
